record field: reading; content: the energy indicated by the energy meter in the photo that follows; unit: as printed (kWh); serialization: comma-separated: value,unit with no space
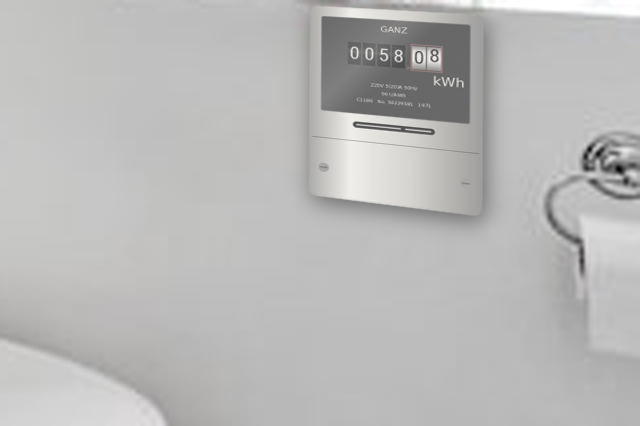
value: 58.08,kWh
